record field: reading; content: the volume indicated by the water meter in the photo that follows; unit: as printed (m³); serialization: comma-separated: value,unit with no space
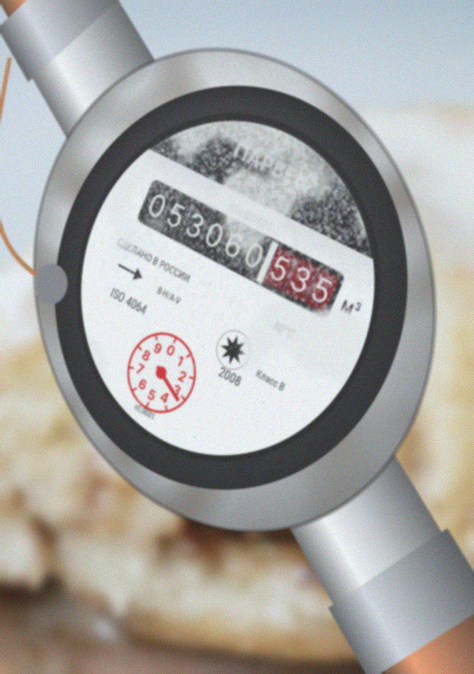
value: 53060.5353,m³
